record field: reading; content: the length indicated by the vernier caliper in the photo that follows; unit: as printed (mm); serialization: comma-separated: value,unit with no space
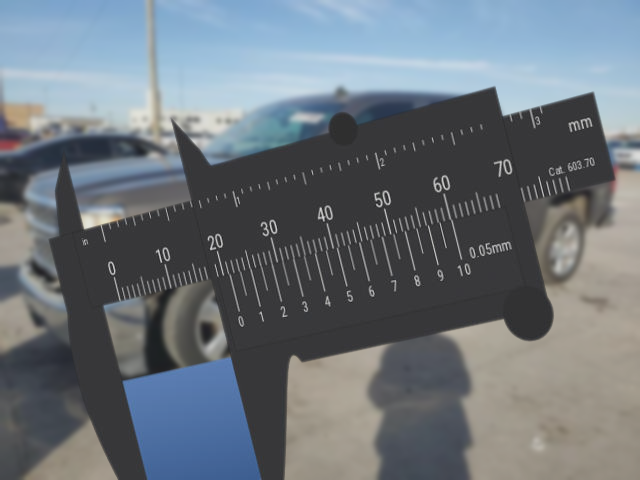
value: 21.2,mm
